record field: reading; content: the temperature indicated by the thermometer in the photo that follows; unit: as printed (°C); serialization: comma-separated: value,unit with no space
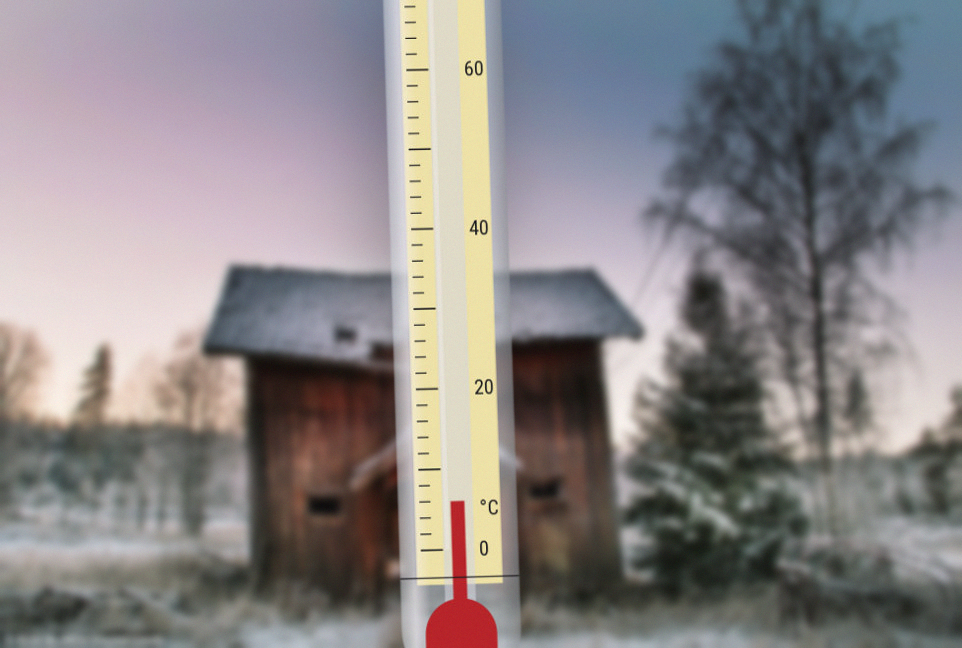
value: 6,°C
